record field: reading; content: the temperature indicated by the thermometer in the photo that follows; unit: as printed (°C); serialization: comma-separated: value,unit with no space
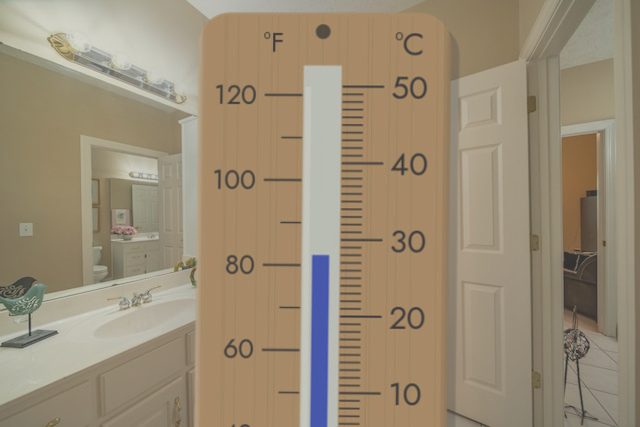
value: 28,°C
